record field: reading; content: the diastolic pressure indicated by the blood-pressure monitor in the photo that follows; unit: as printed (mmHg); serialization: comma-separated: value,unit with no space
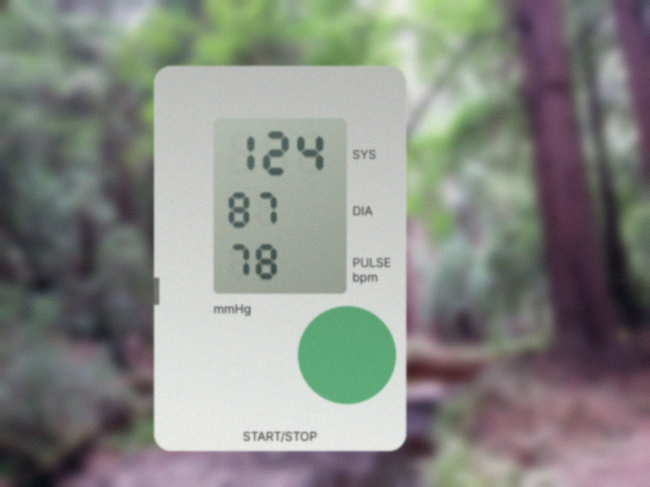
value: 87,mmHg
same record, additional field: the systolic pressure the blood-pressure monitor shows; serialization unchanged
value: 124,mmHg
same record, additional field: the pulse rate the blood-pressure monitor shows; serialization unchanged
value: 78,bpm
